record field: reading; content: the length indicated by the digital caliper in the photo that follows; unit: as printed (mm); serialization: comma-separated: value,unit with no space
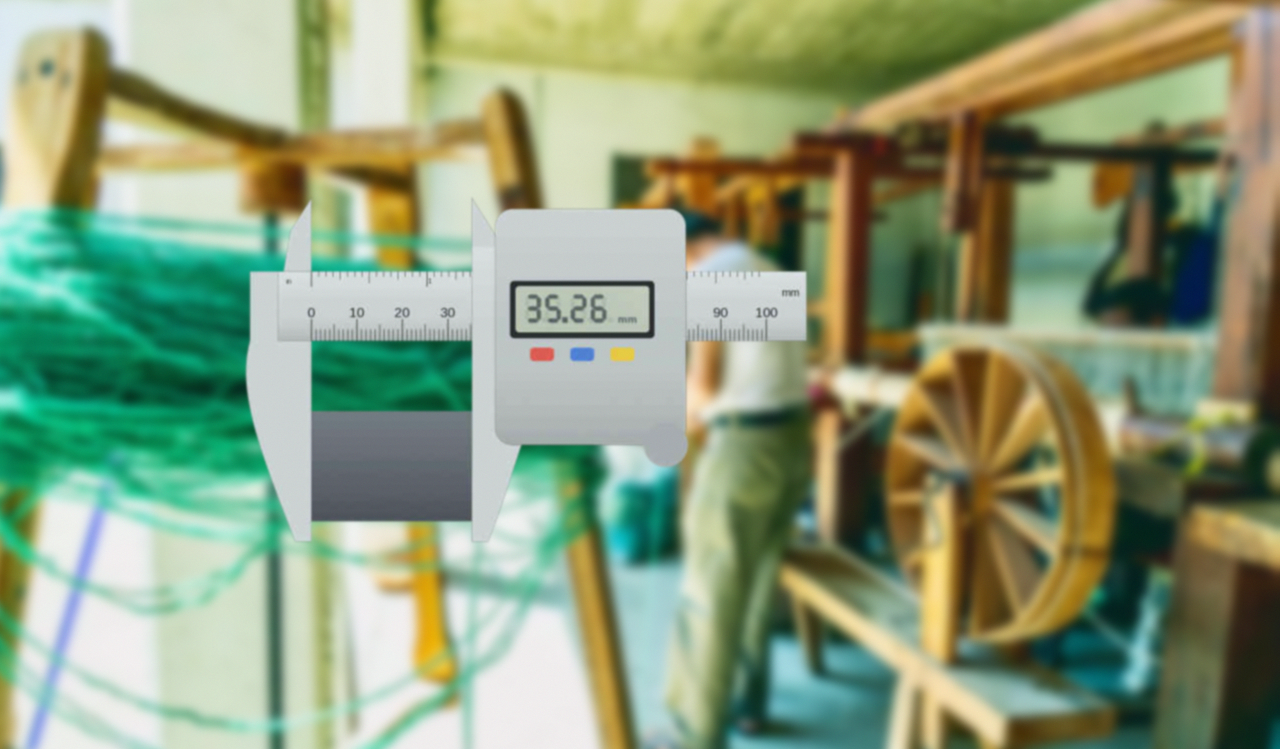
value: 35.26,mm
